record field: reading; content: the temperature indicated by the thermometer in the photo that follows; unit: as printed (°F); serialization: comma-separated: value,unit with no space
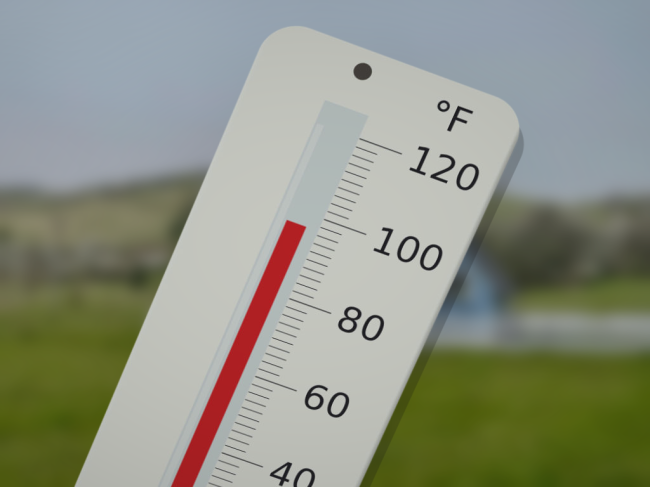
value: 97,°F
